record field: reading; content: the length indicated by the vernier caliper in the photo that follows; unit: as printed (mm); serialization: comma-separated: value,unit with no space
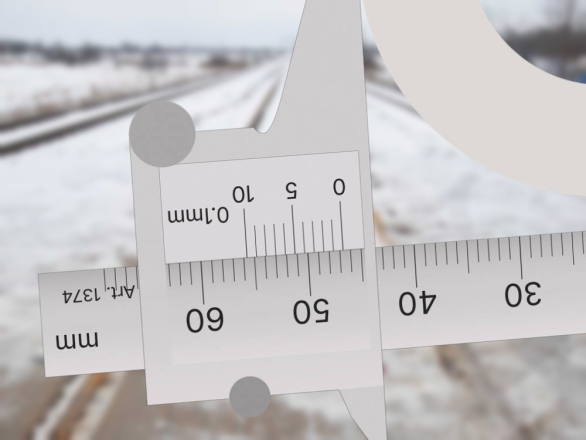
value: 46.7,mm
